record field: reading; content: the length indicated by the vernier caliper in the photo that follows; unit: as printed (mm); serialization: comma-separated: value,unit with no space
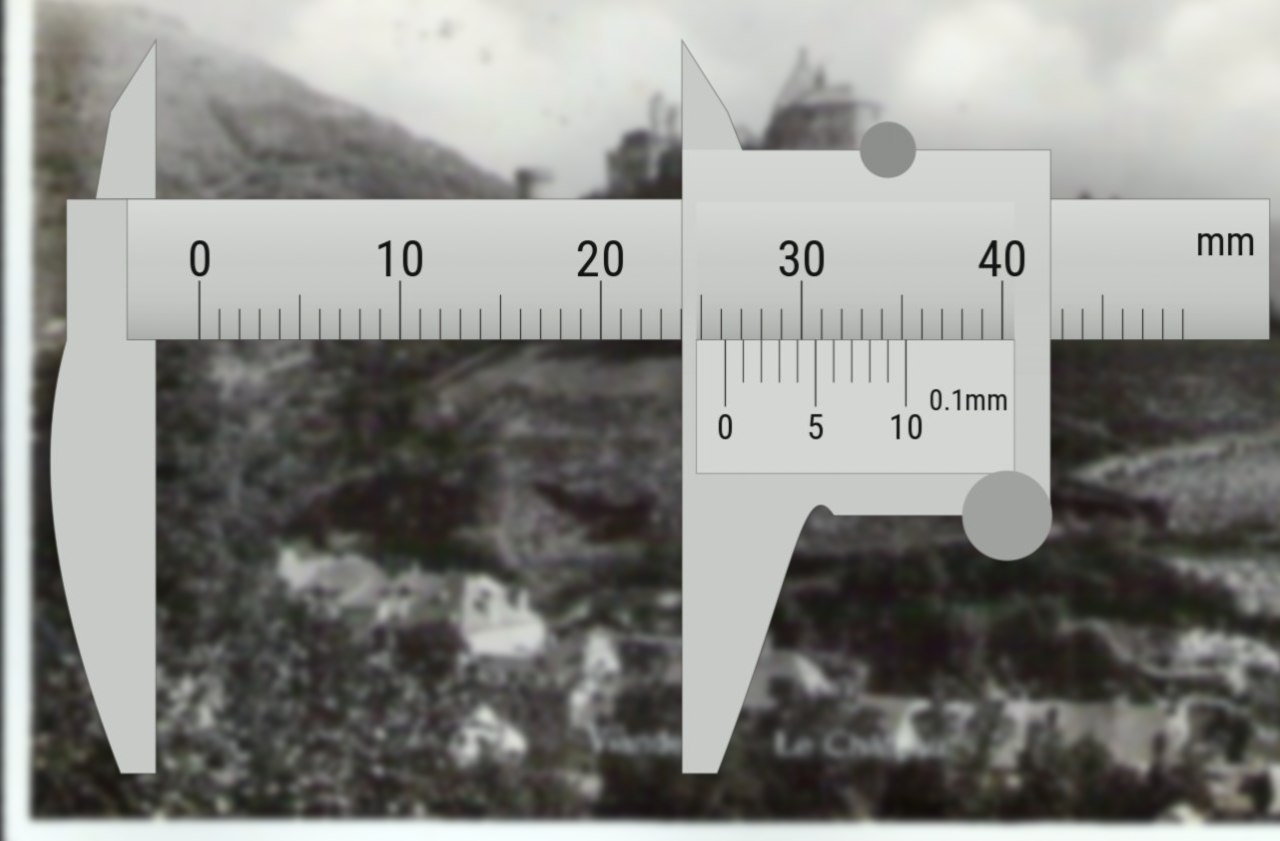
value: 26.2,mm
